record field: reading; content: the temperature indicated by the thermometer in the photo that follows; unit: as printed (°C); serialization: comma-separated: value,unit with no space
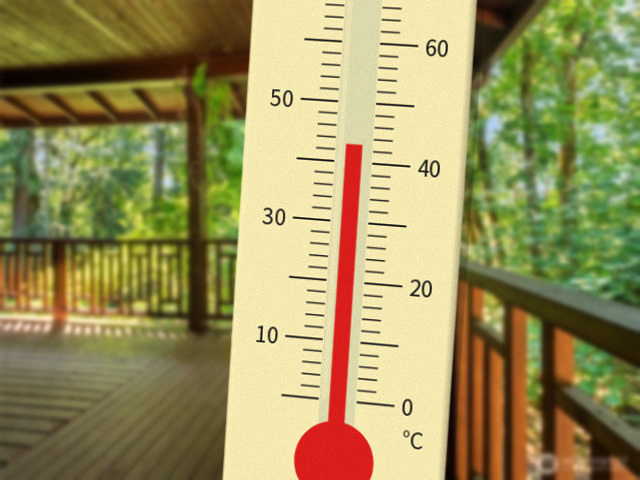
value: 43,°C
